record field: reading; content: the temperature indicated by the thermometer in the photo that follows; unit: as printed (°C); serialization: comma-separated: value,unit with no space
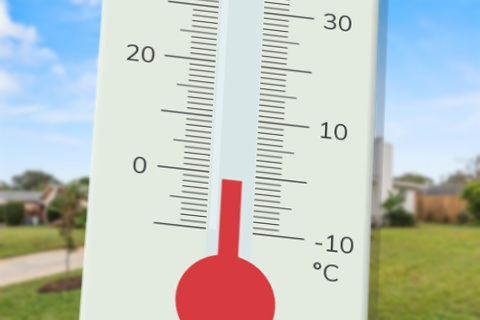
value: -1,°C
